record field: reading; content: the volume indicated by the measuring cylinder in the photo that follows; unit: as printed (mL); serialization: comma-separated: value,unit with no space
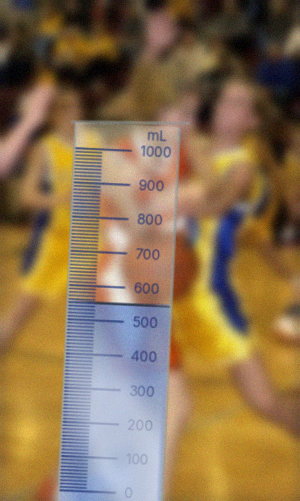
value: 550,mL
